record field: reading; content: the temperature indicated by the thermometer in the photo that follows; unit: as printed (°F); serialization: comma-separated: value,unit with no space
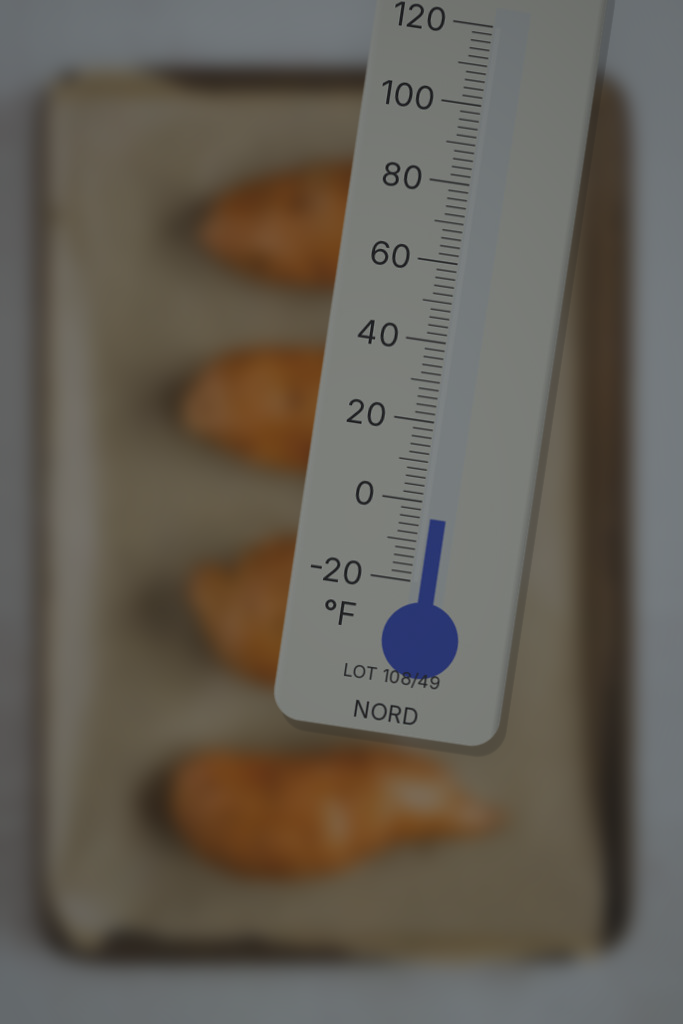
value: -4,°F
